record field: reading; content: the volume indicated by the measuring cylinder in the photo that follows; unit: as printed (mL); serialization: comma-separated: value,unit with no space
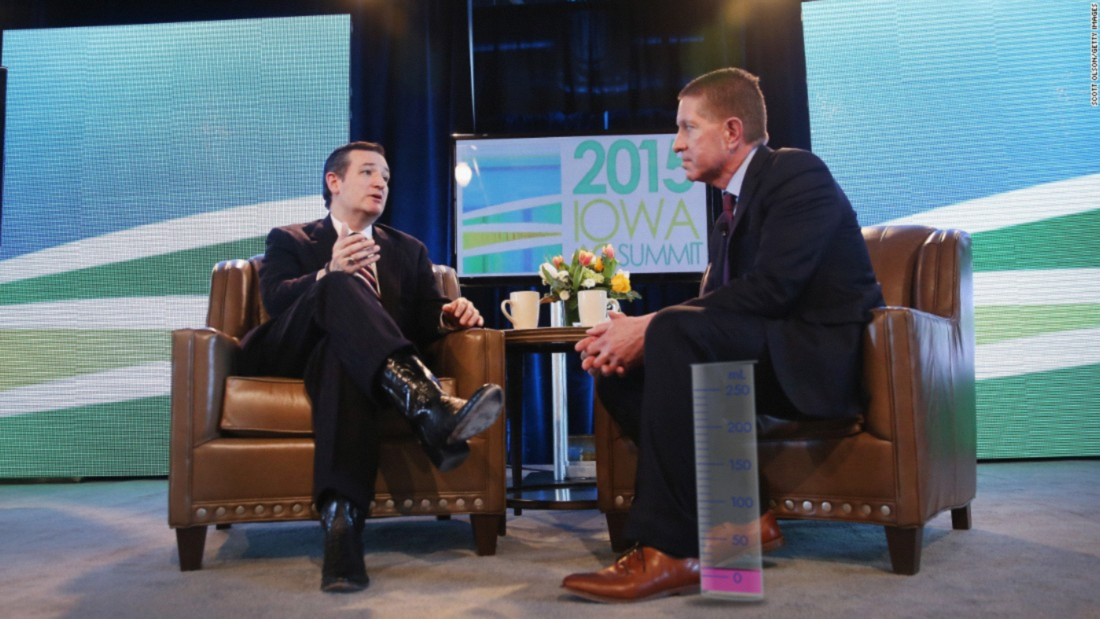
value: 10,mL
